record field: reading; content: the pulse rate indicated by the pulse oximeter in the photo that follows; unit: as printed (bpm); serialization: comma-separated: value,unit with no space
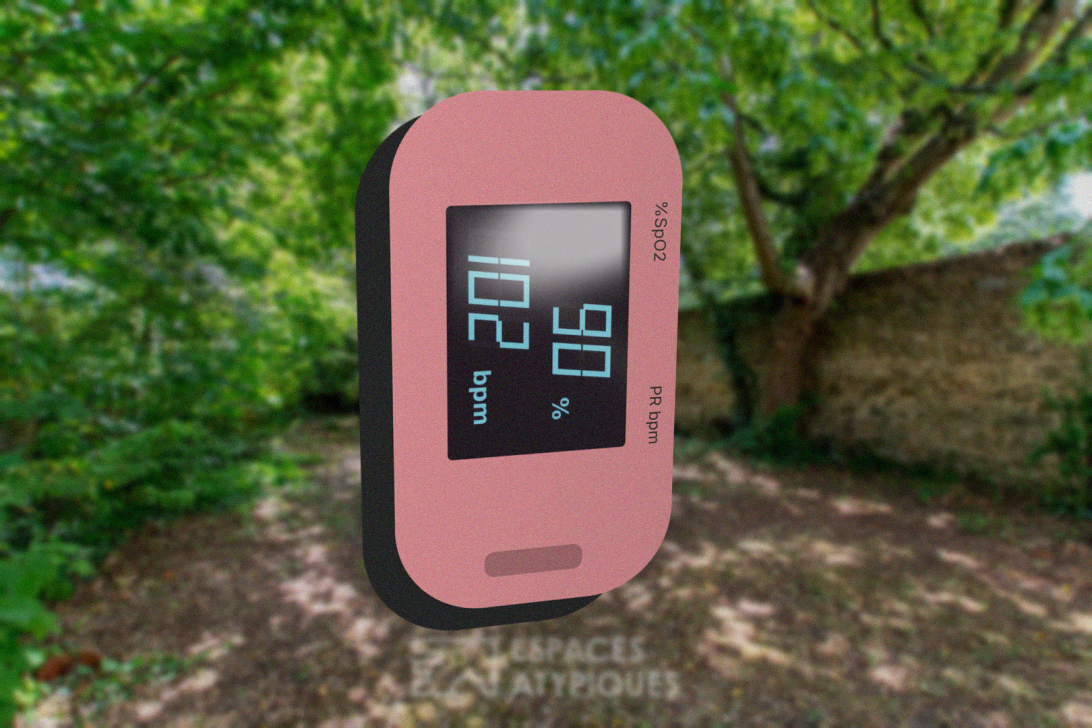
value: 102,bpm
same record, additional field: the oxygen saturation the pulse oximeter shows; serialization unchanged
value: 90,%
